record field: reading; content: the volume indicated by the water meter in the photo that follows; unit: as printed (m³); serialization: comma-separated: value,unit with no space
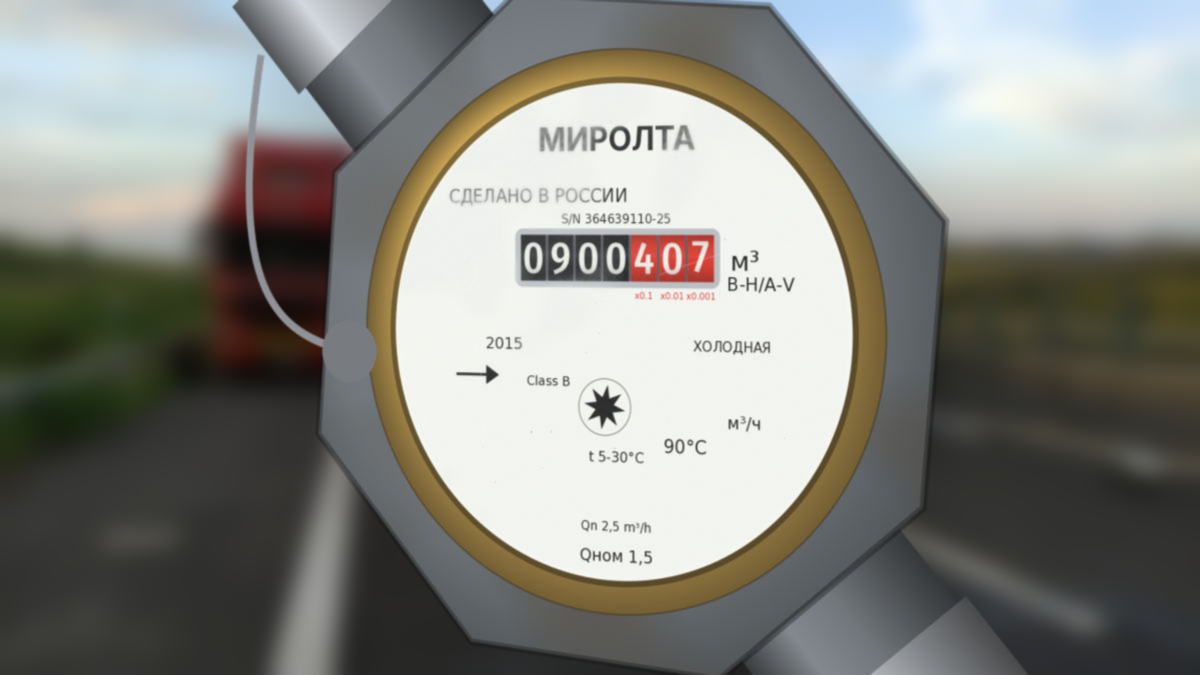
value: 900.407,m³
